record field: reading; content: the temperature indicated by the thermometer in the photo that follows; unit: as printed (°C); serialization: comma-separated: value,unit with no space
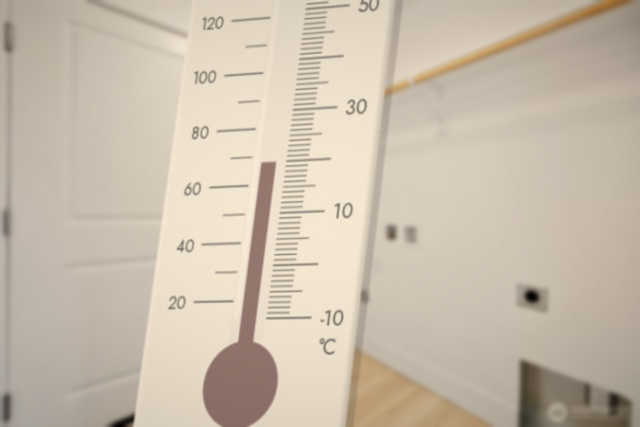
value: 20,°C
